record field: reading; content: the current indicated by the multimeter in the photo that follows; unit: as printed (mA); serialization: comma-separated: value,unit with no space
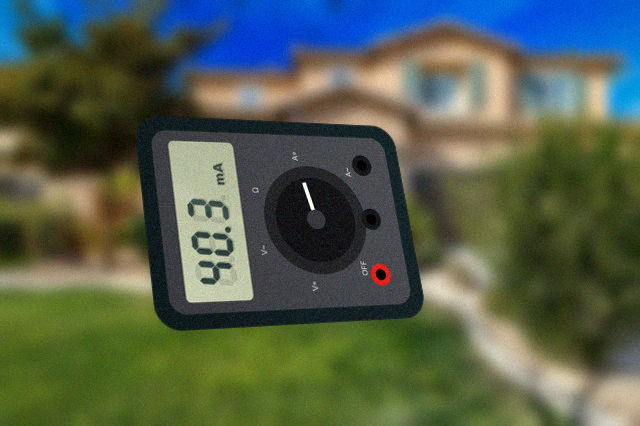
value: 40.3,mA
